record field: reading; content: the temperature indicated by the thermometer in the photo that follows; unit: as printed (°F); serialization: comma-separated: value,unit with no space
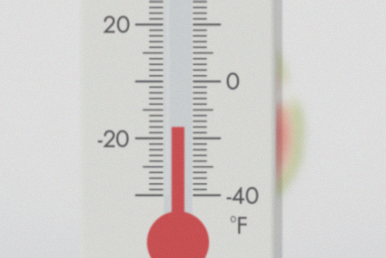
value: -16,°F
